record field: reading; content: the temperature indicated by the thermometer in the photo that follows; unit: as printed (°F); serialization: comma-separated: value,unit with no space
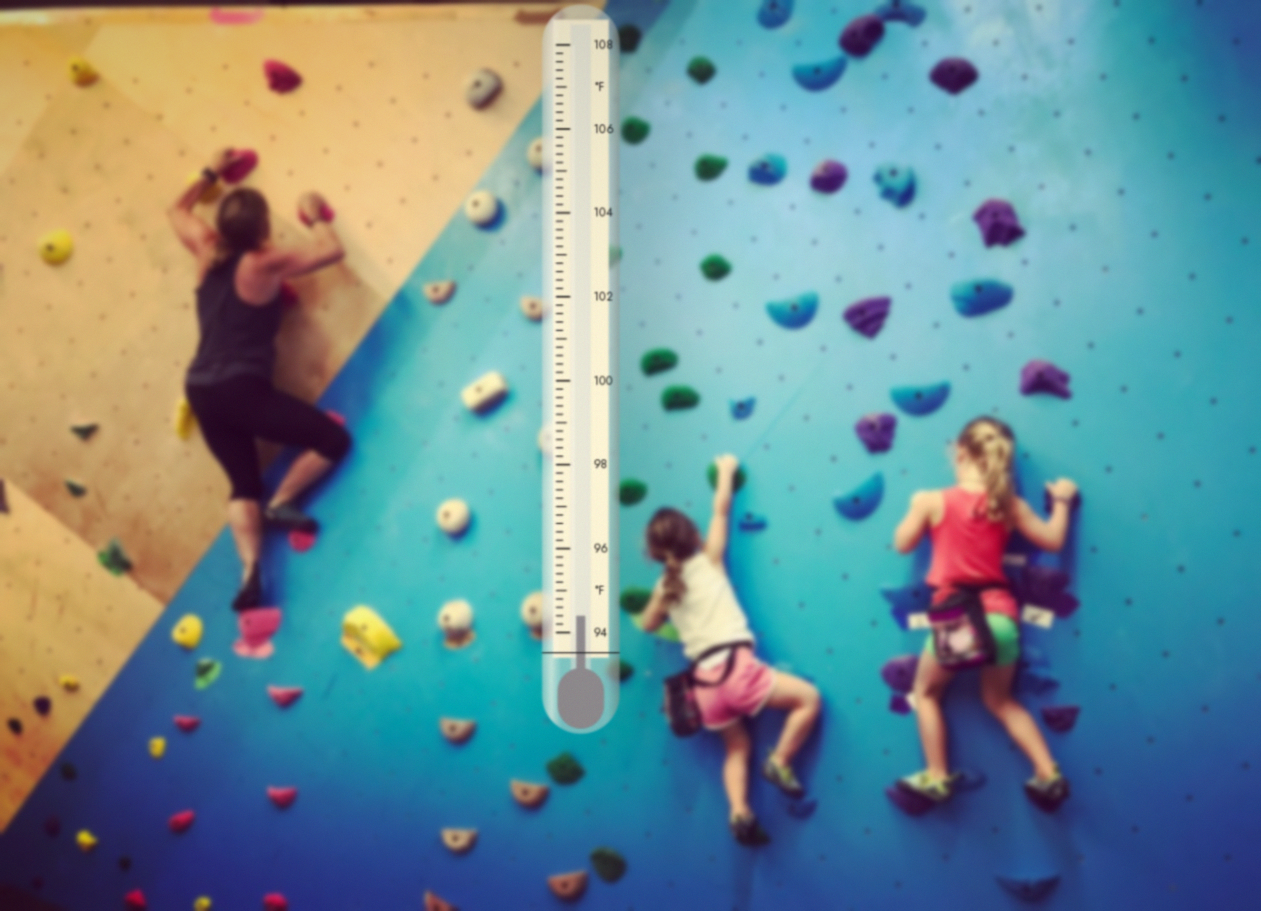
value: 94.4,°F
